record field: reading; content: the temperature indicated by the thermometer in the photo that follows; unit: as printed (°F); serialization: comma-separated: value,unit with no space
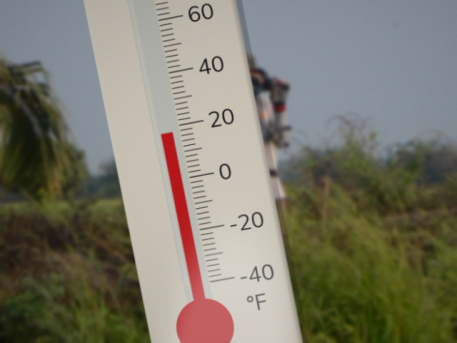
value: 18,°F
